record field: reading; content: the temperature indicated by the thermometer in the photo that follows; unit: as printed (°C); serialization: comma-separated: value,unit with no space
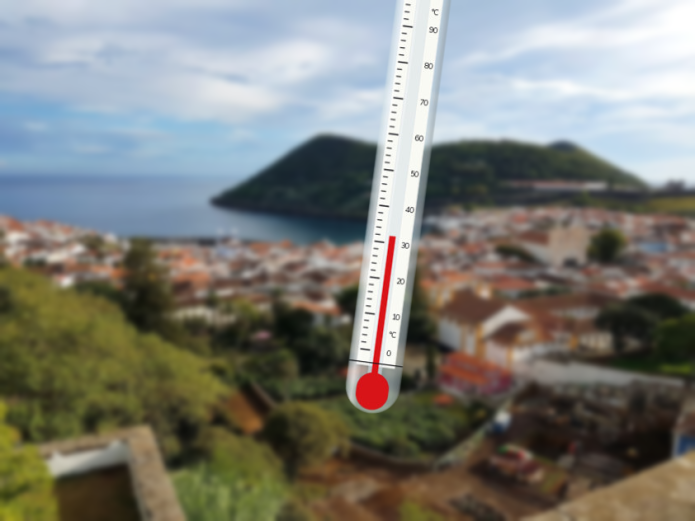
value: 32,°C
